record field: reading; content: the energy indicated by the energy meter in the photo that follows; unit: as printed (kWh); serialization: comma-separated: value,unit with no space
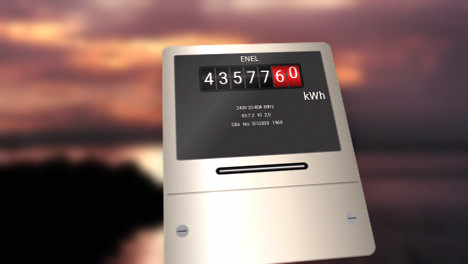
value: 43577.60,kWh
